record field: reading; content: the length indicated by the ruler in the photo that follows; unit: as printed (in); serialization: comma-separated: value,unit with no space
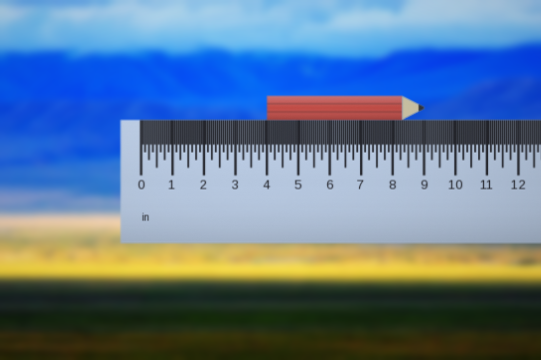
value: 5,in
